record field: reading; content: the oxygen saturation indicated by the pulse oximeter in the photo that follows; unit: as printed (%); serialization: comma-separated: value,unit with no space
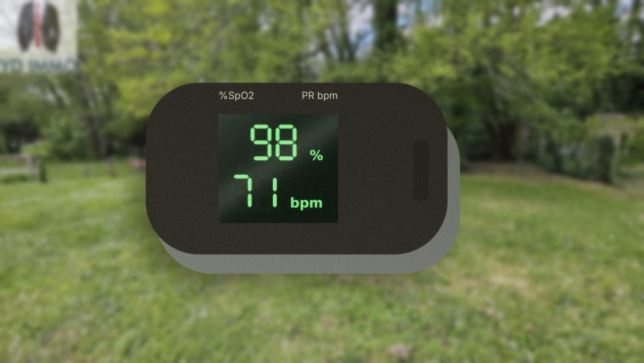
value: 98,%
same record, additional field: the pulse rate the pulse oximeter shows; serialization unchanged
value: 71,bpm
